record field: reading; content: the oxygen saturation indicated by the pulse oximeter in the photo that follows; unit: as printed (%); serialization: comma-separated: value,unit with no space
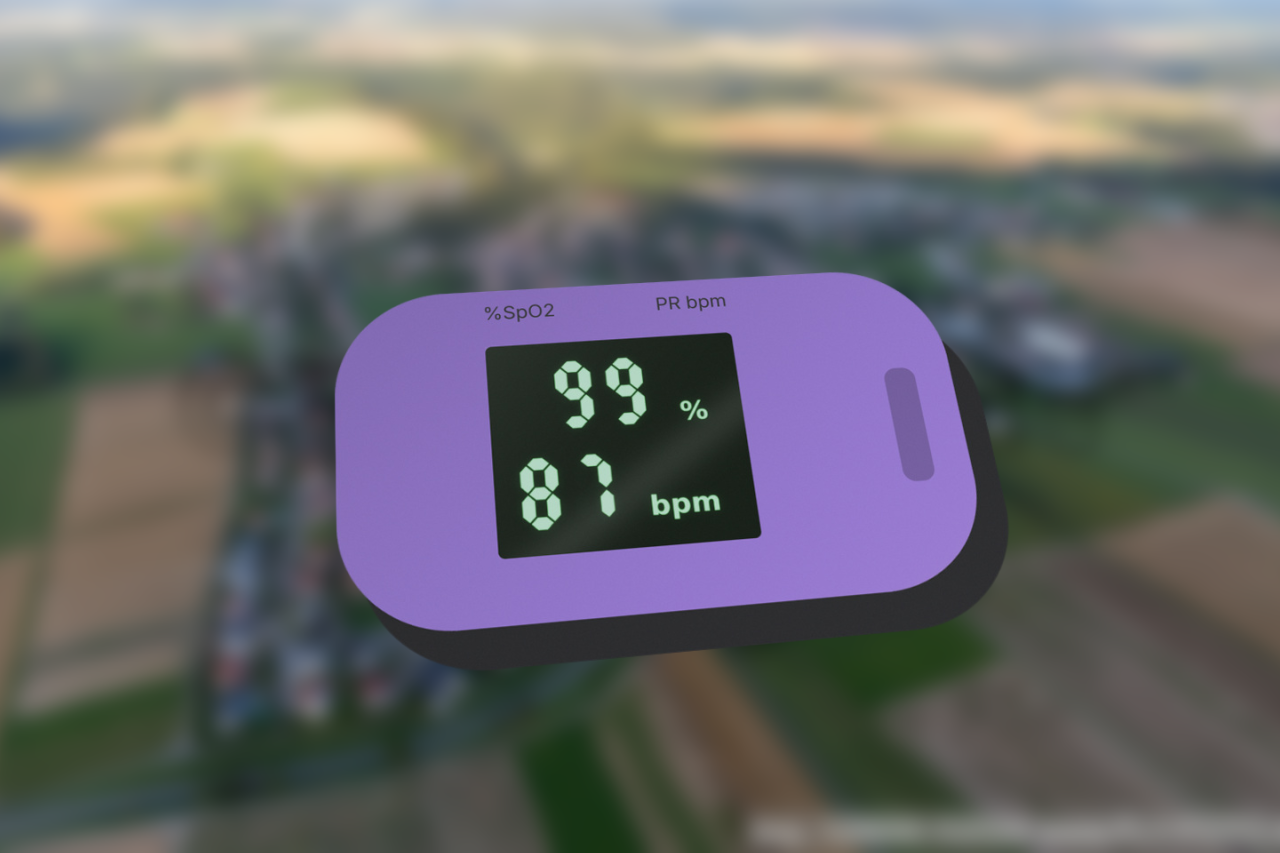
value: 99,%
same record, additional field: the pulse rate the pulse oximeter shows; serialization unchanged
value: 87,bpm
